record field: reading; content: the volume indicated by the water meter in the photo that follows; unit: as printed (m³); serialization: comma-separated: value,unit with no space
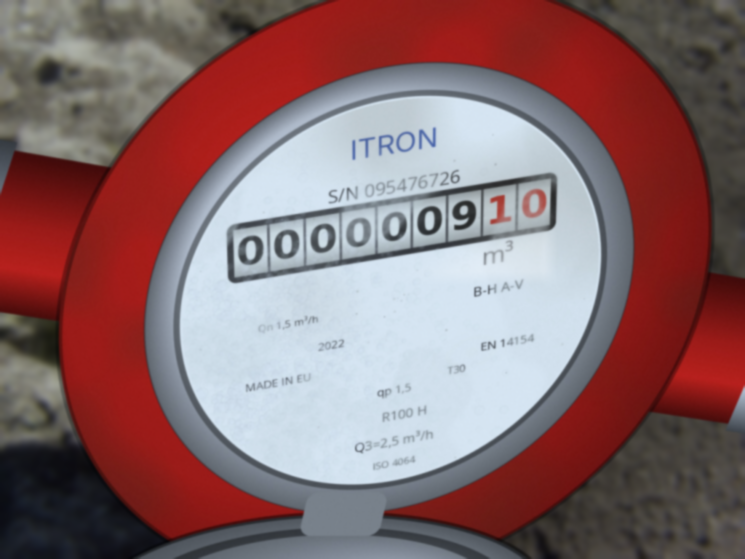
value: 9.10,m³
